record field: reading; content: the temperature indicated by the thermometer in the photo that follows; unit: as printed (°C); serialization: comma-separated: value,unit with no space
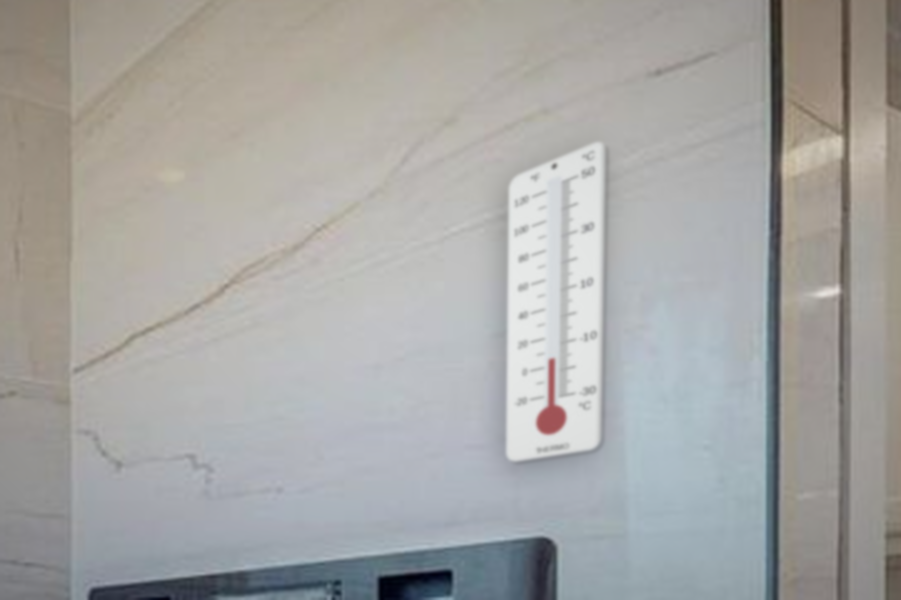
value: -15,°C
